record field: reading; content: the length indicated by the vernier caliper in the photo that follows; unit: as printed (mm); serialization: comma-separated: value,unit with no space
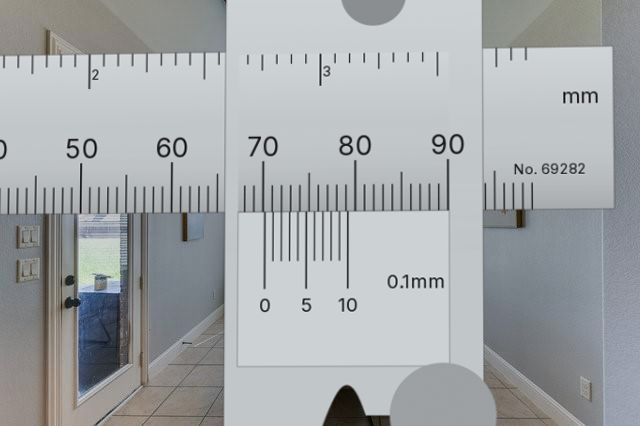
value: 70.2,mm
